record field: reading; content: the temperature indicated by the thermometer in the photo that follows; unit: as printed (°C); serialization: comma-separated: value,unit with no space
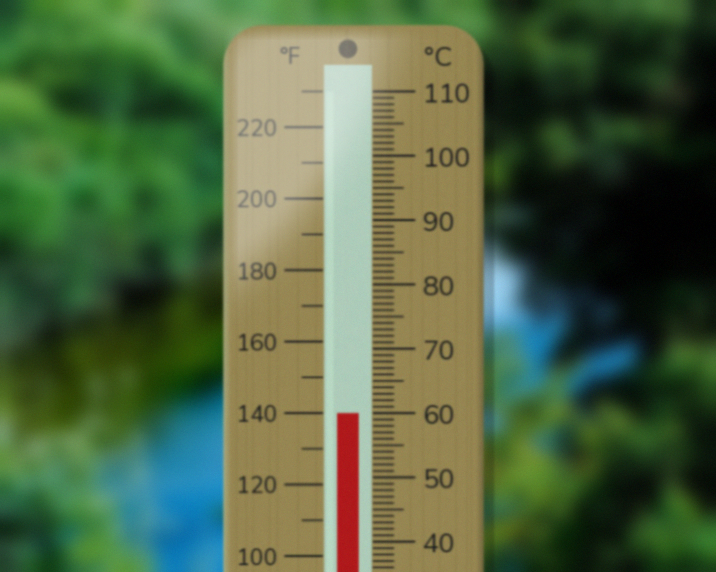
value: 60,°C
